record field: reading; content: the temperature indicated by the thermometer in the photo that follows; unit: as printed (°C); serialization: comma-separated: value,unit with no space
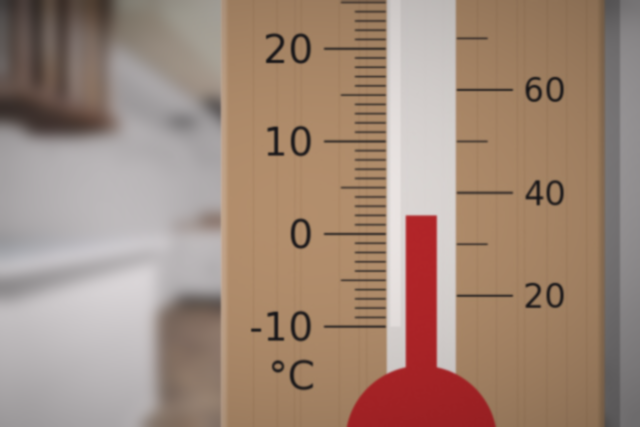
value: 2,°C
